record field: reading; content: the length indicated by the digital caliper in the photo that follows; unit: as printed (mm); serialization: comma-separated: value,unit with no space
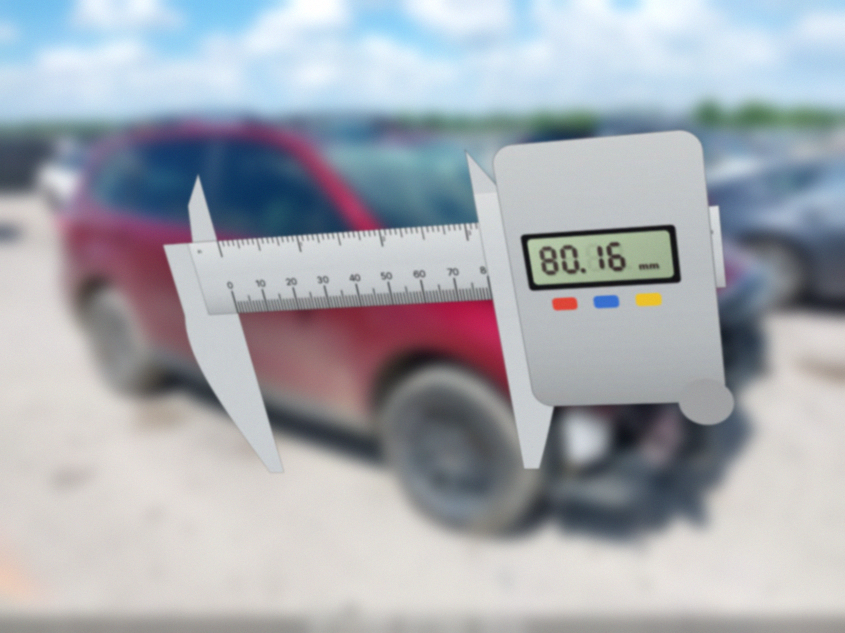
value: 80.16,mm
